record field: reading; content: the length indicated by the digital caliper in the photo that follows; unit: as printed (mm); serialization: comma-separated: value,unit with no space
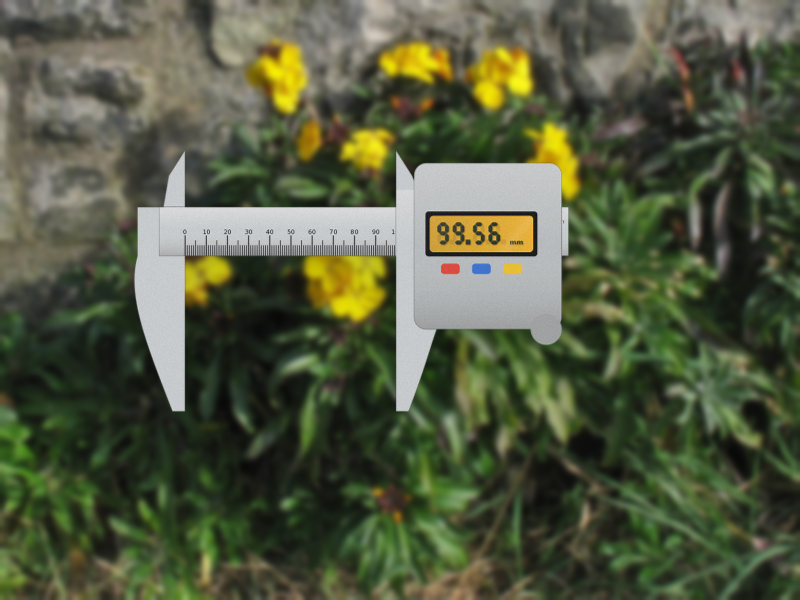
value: 99.56,mm
